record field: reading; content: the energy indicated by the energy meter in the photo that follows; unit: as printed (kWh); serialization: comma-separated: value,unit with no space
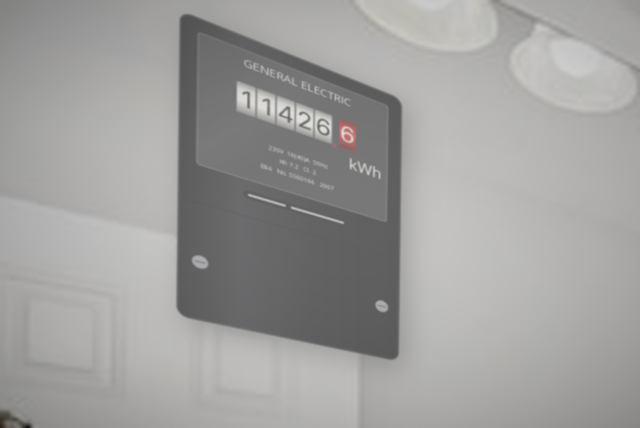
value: 11426.6,kWh
